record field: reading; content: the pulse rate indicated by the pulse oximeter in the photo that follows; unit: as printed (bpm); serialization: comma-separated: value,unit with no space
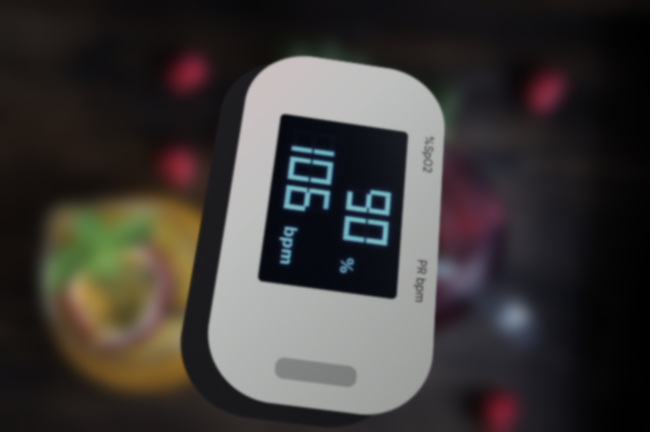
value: 106,bpm
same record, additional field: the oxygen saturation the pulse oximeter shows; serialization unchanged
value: 90,%
